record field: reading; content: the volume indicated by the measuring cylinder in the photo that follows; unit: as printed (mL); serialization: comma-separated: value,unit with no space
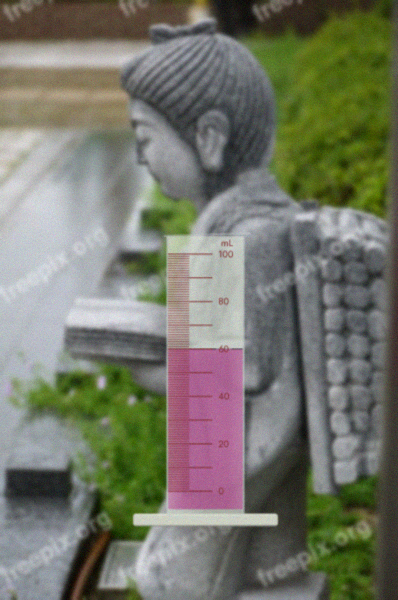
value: 60,mL
